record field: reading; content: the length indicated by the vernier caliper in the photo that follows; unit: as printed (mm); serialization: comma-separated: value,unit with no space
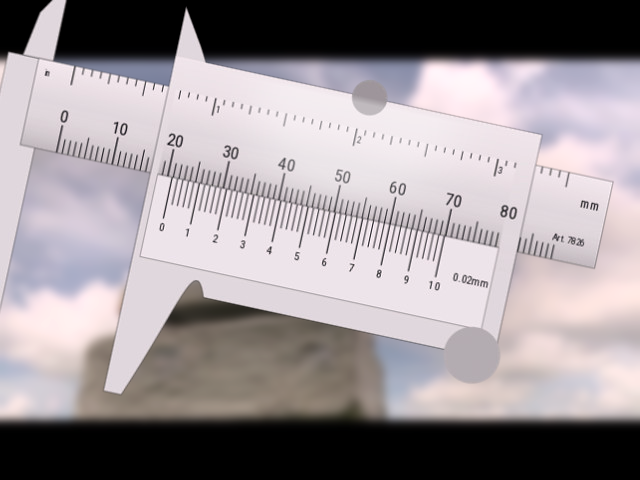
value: 20.8,mm
